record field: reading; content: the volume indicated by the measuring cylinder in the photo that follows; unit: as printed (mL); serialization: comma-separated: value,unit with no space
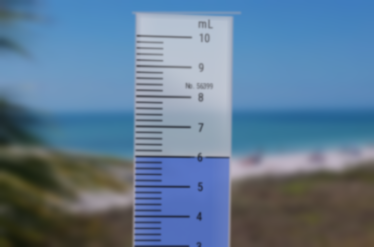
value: 6,mL
